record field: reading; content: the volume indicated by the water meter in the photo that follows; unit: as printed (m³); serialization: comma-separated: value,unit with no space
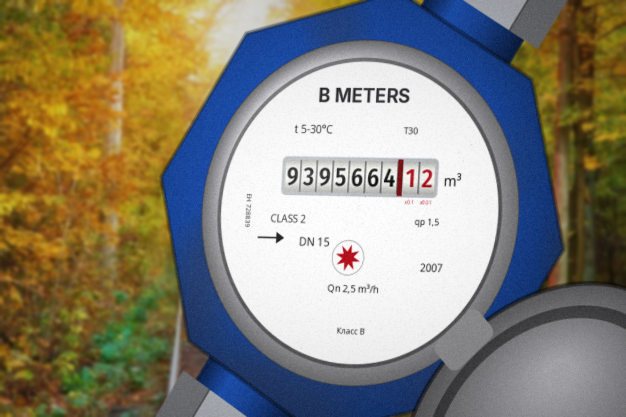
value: 9395664.12,m³
